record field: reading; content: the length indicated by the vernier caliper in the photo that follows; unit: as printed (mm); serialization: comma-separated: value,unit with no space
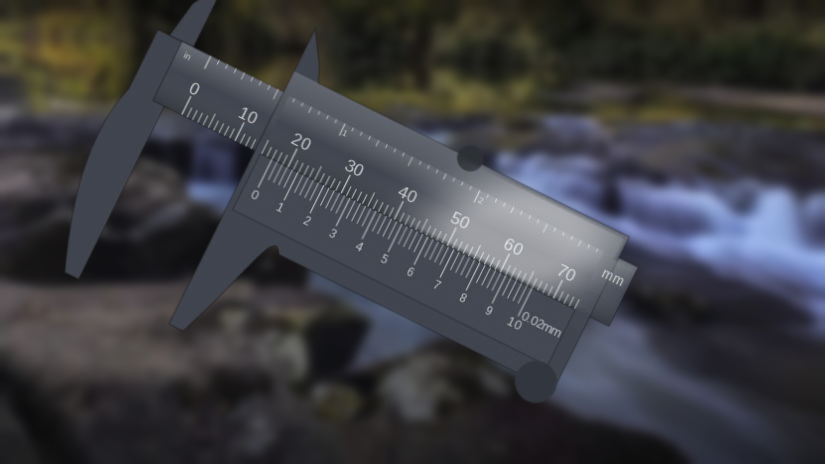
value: 17.0,mm
